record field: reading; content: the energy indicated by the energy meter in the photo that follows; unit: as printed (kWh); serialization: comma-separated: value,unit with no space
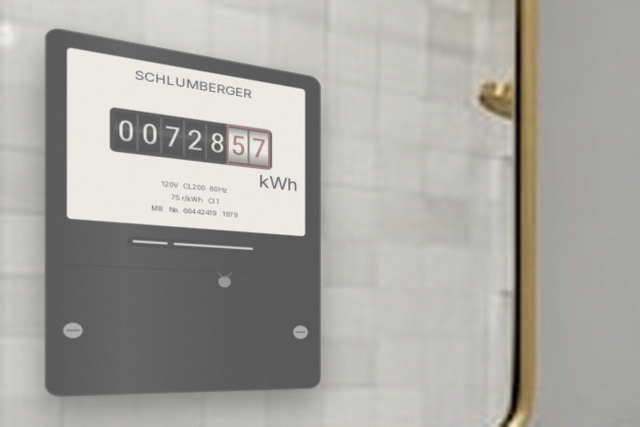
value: 728.57,kWh
